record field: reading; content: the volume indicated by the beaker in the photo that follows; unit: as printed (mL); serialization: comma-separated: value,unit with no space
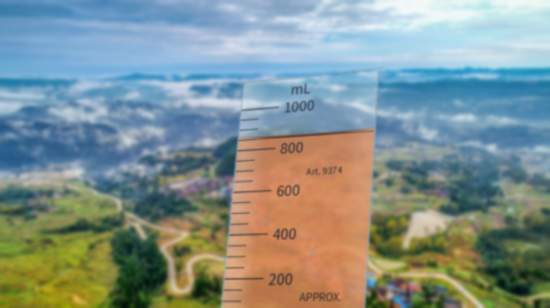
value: 850,mL
